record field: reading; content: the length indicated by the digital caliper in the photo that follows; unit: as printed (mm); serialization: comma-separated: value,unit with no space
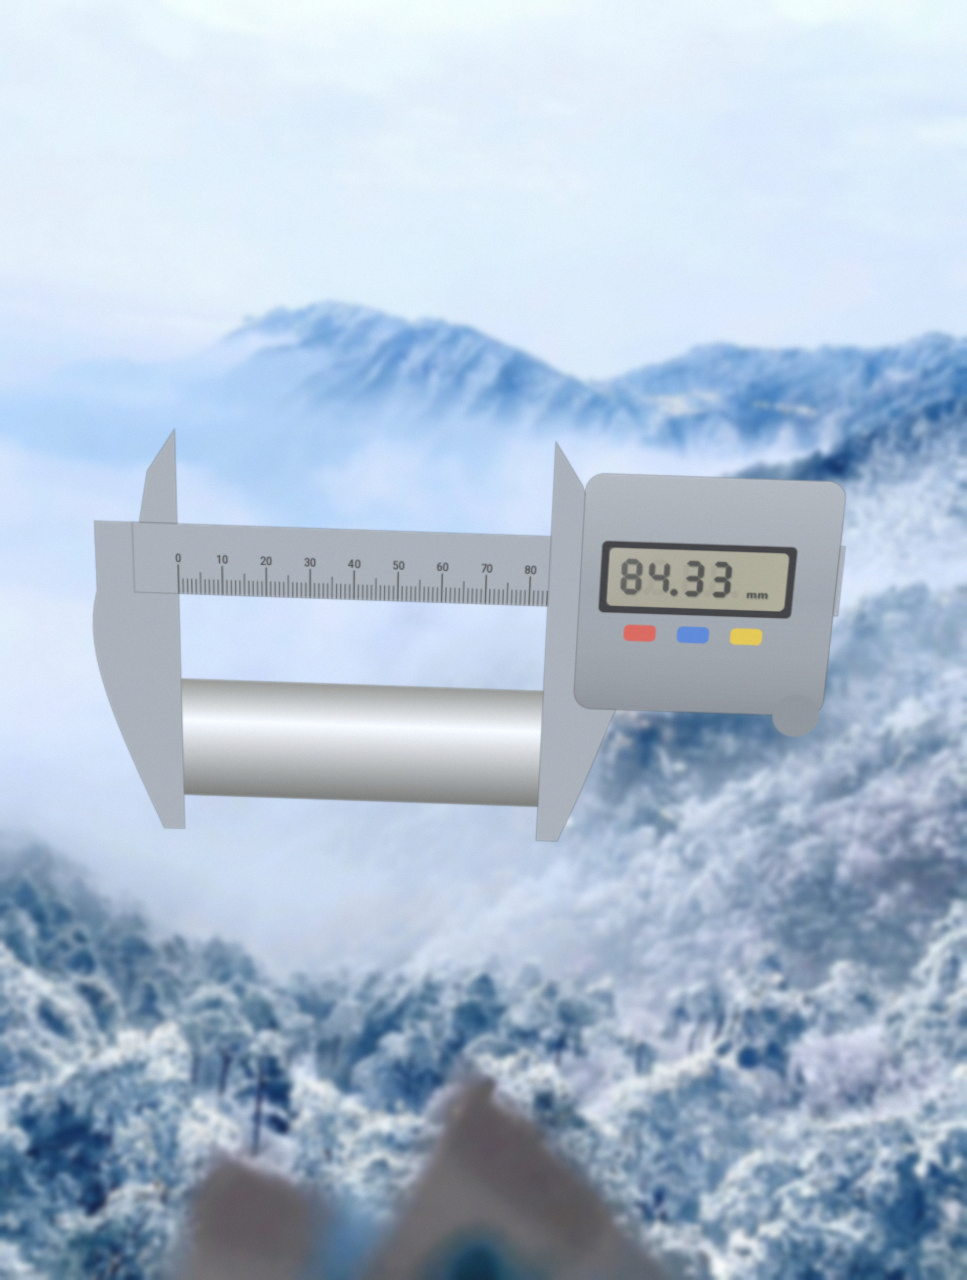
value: 84.33,mm
